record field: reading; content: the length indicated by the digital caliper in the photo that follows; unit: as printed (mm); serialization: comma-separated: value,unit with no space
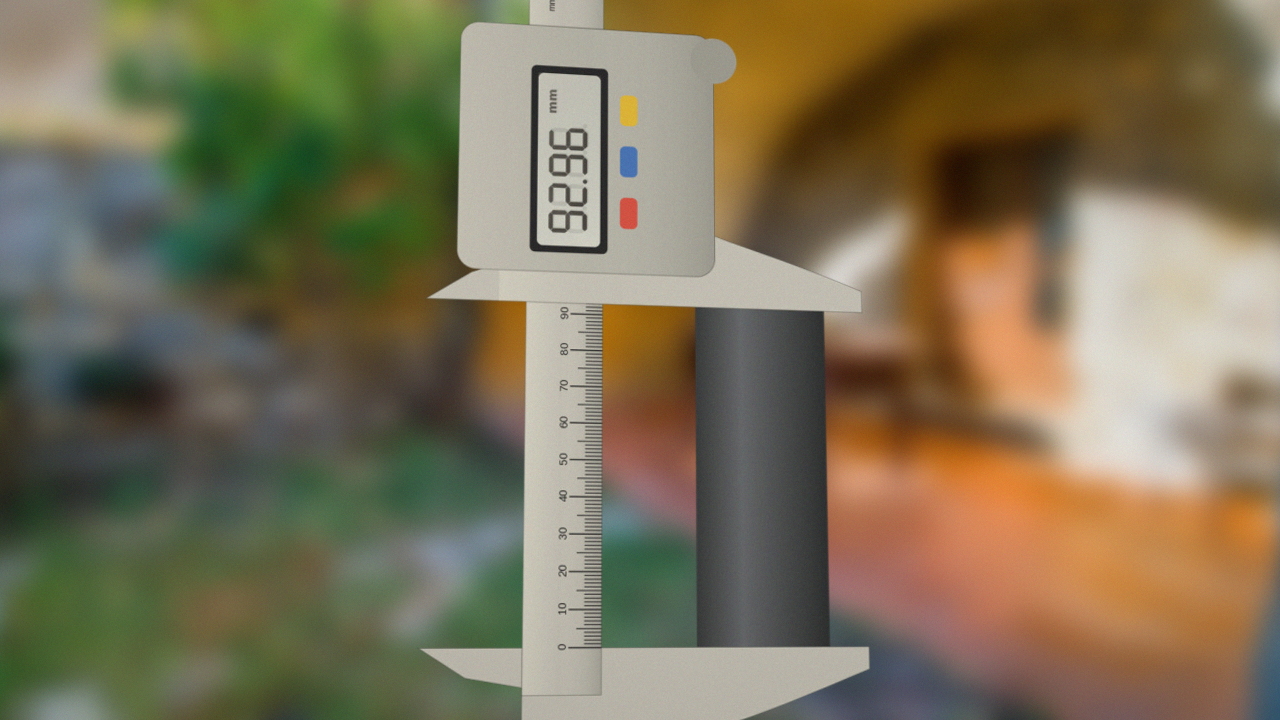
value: 92.96,mm
